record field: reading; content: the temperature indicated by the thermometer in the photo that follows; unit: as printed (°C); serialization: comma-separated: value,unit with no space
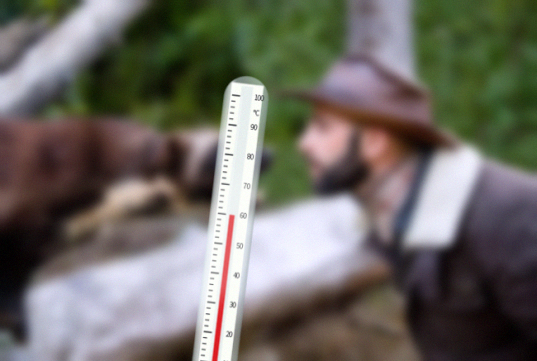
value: 60,°C
